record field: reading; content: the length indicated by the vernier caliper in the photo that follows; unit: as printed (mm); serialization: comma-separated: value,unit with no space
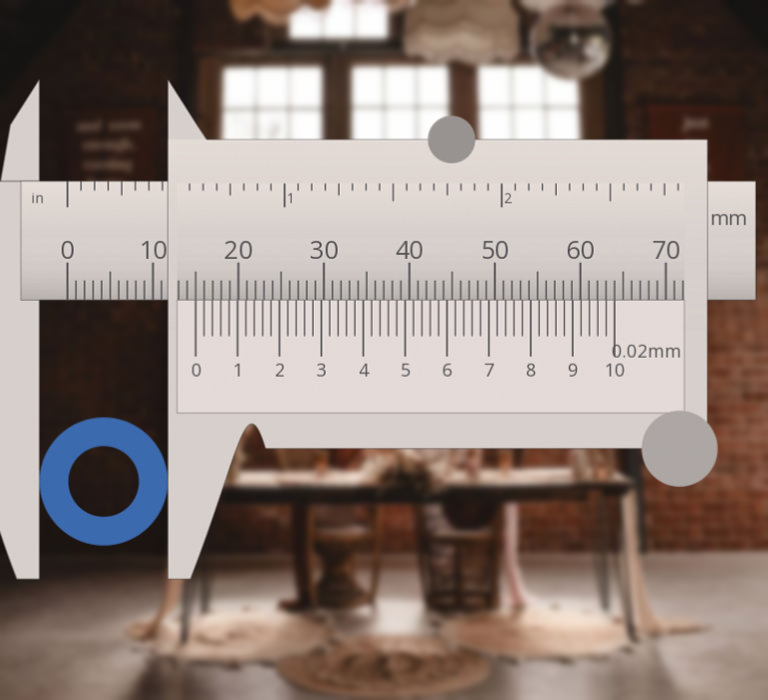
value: 15.0,mm
